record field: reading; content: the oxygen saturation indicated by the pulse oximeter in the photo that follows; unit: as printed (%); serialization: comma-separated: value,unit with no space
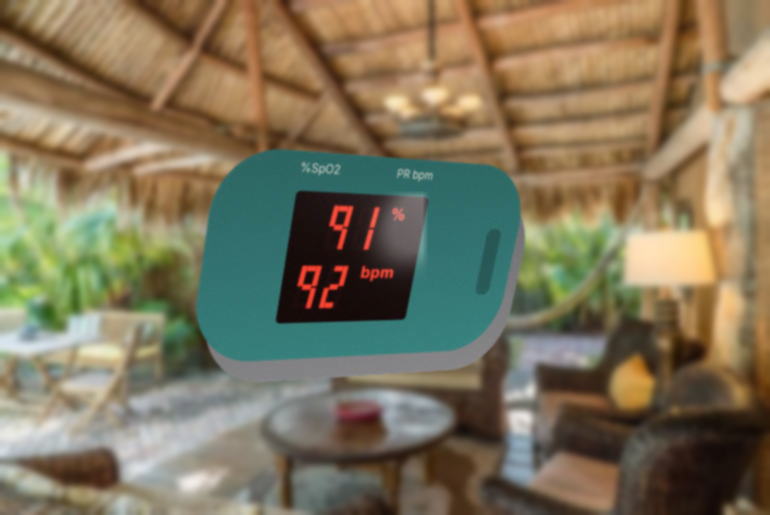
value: 91,%
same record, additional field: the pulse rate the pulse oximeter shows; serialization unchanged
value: 92,bpm
